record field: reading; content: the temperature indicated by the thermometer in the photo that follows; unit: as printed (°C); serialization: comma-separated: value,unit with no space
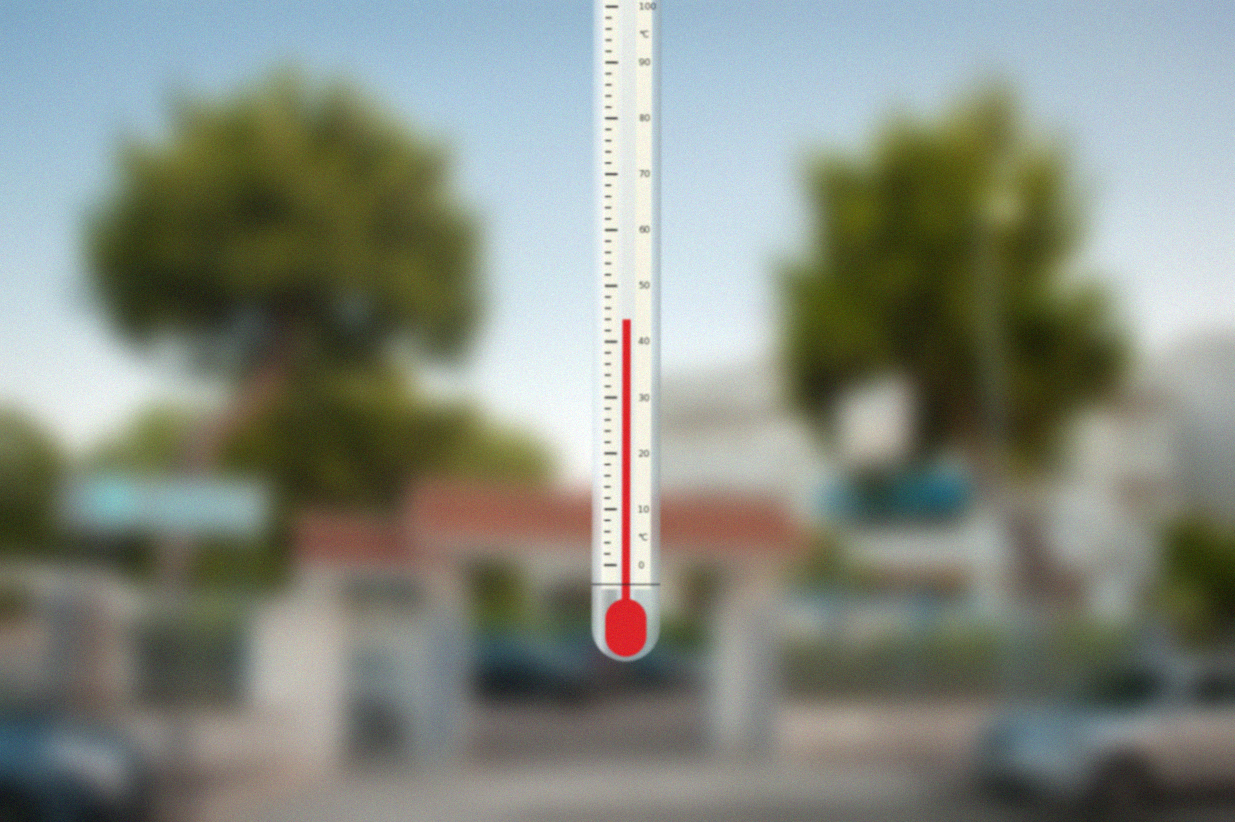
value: 44,°C
